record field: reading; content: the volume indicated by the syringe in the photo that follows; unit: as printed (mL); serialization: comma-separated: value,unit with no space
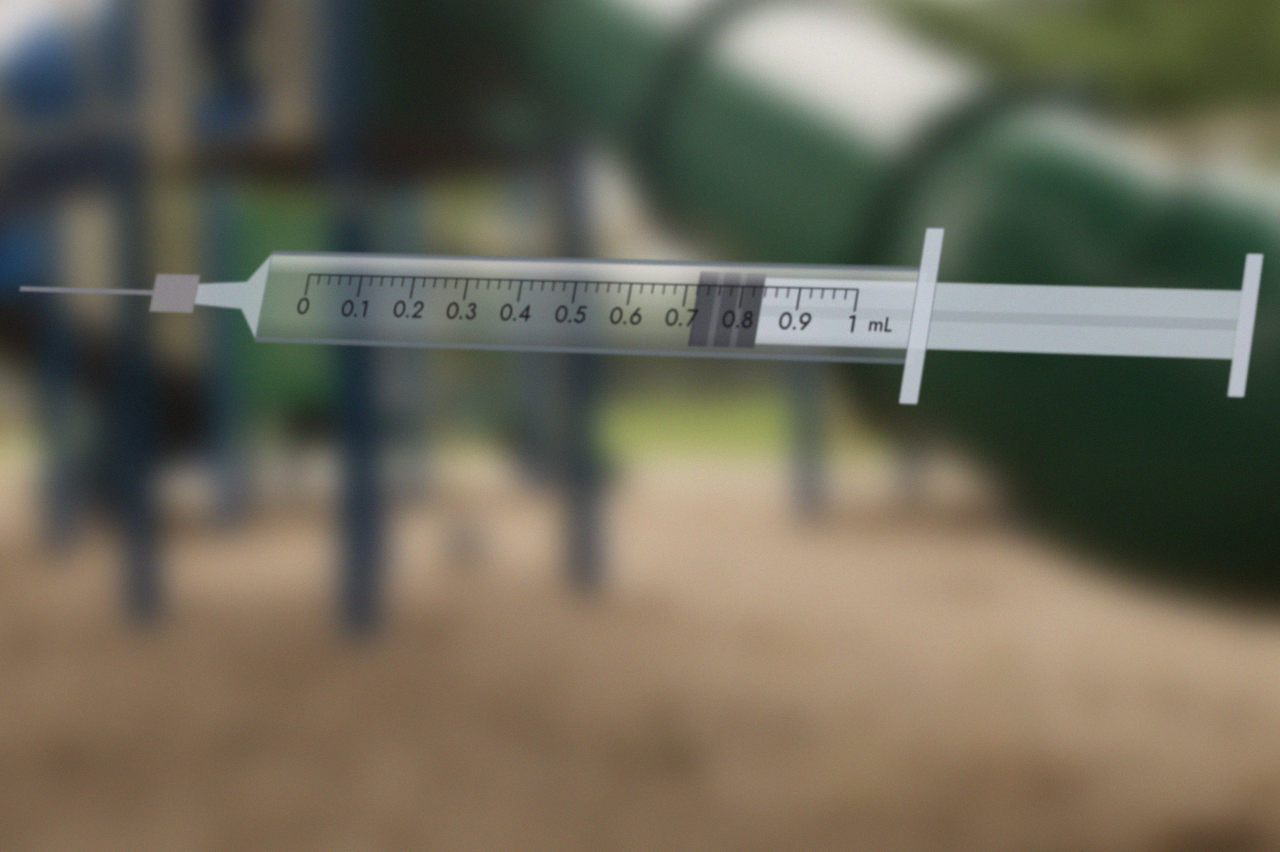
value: 0.72,mL
